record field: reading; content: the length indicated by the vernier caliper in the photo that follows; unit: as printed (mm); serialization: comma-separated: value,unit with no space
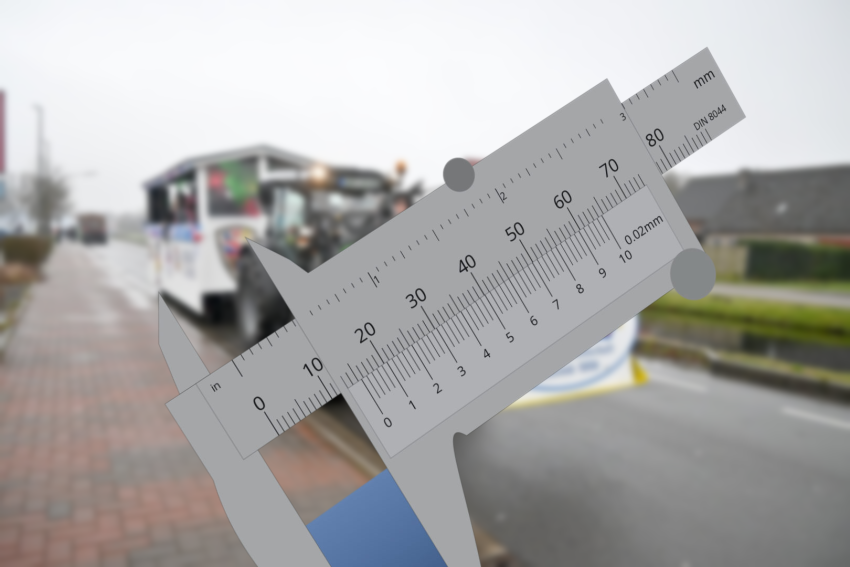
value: 15.6,mm
